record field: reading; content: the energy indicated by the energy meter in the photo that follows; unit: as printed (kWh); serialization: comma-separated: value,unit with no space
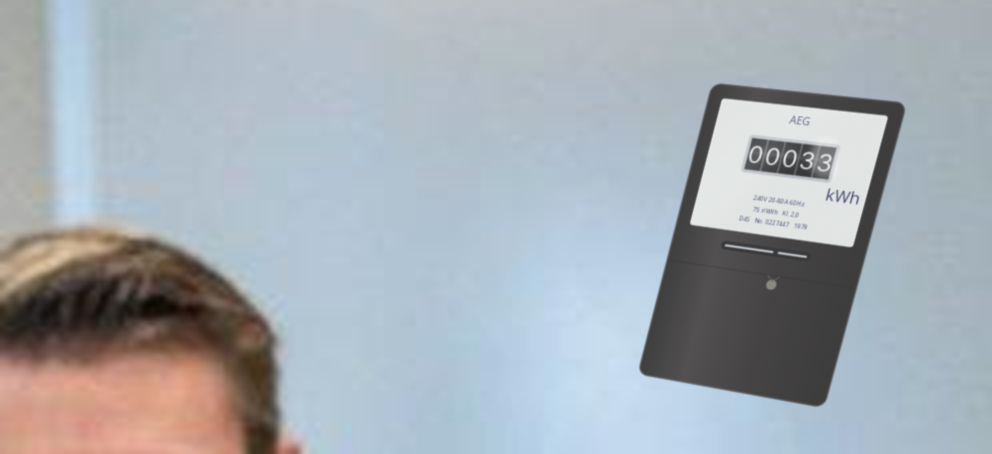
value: 33,kWh
